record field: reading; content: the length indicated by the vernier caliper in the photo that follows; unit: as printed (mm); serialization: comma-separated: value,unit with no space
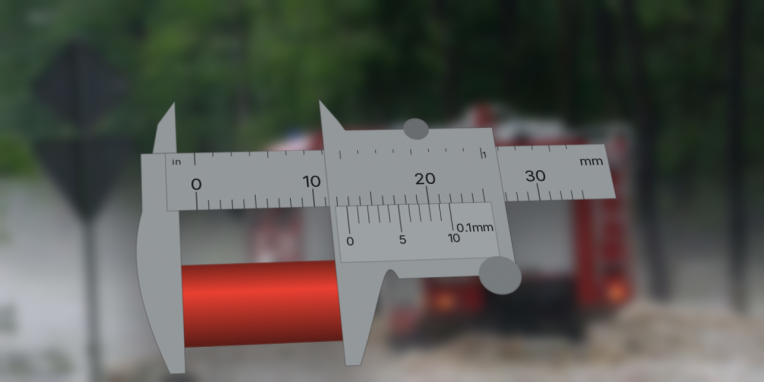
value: 12.8,mm
